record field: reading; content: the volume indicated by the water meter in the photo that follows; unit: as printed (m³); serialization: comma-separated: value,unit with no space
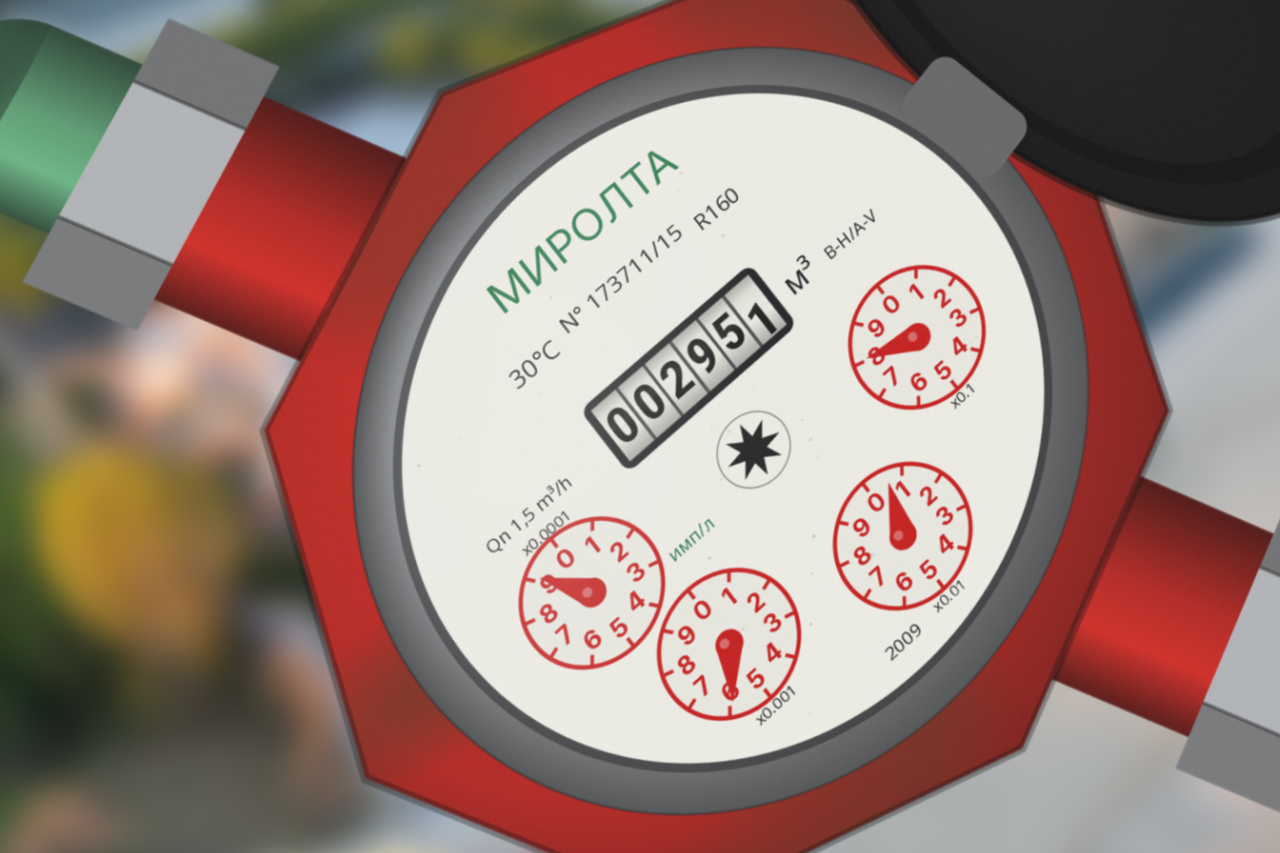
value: 2950.8059,m³
